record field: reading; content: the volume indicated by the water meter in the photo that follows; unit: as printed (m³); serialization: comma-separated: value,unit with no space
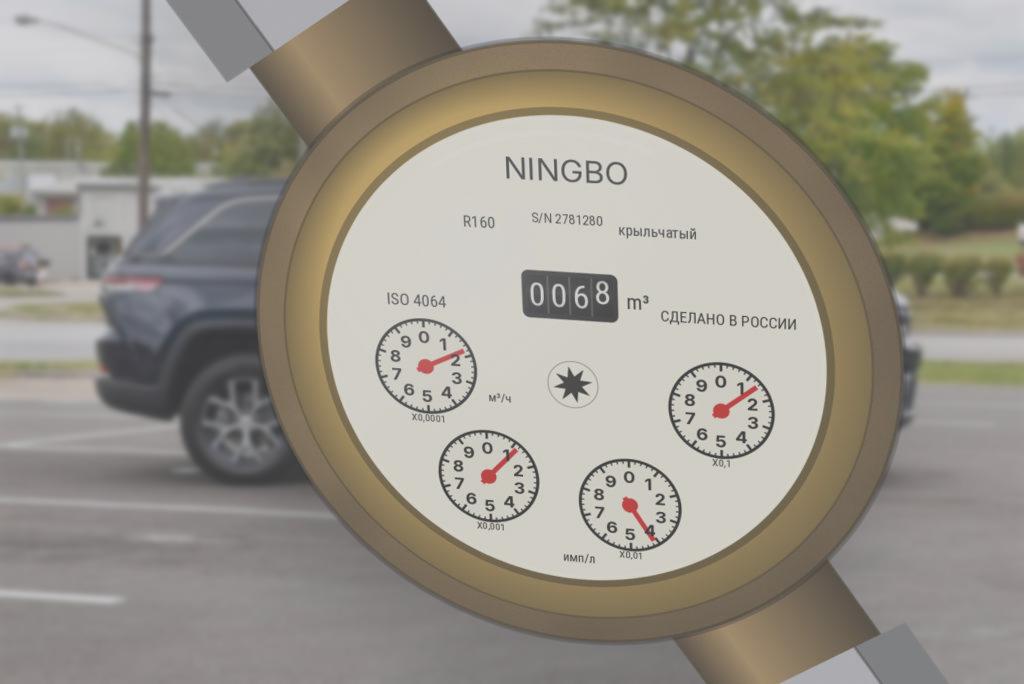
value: 68.1411,m³
